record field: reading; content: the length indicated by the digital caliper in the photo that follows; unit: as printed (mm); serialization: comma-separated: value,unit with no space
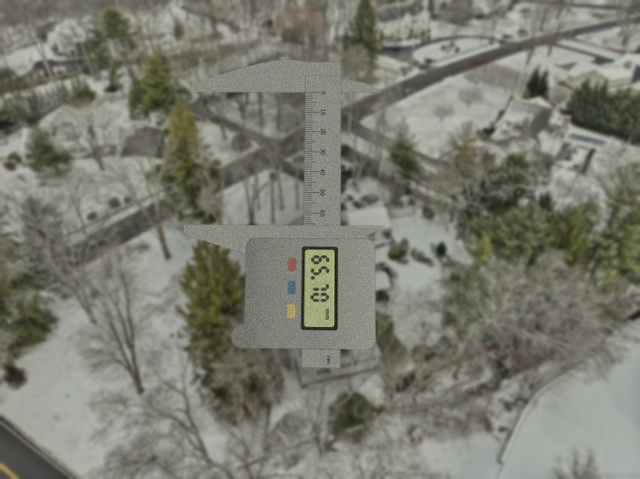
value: 65.70,mm
